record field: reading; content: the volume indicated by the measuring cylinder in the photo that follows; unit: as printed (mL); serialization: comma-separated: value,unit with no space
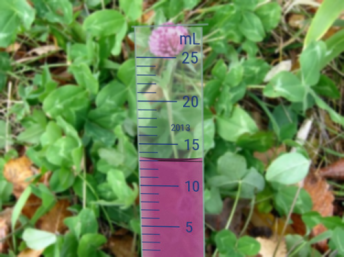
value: 13,mL
